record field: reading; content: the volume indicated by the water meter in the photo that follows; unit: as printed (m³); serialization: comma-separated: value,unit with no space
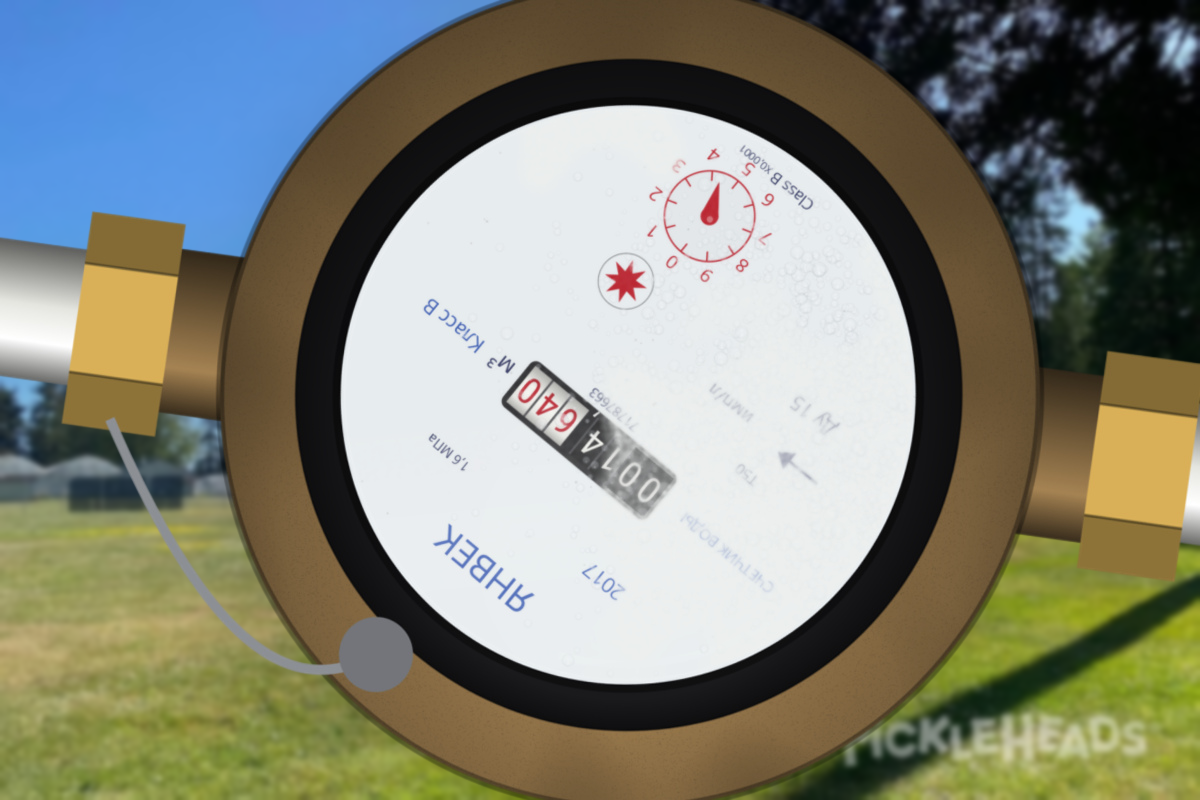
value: 14.6404,m³
